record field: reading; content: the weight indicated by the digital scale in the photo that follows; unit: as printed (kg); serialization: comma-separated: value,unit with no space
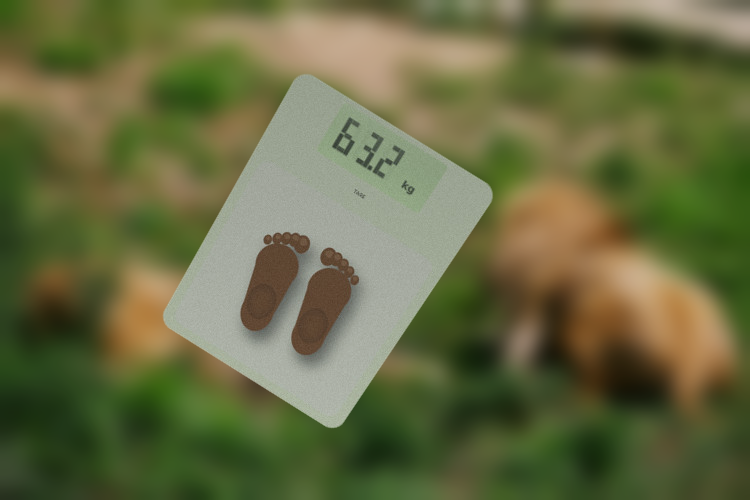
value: 63.2,kg
